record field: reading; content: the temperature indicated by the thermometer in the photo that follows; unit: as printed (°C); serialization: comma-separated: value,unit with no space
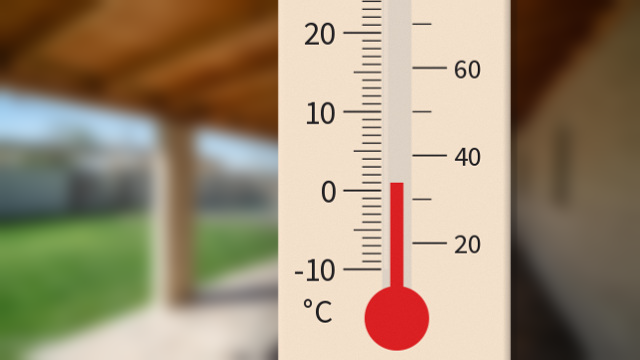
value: 1,°C
